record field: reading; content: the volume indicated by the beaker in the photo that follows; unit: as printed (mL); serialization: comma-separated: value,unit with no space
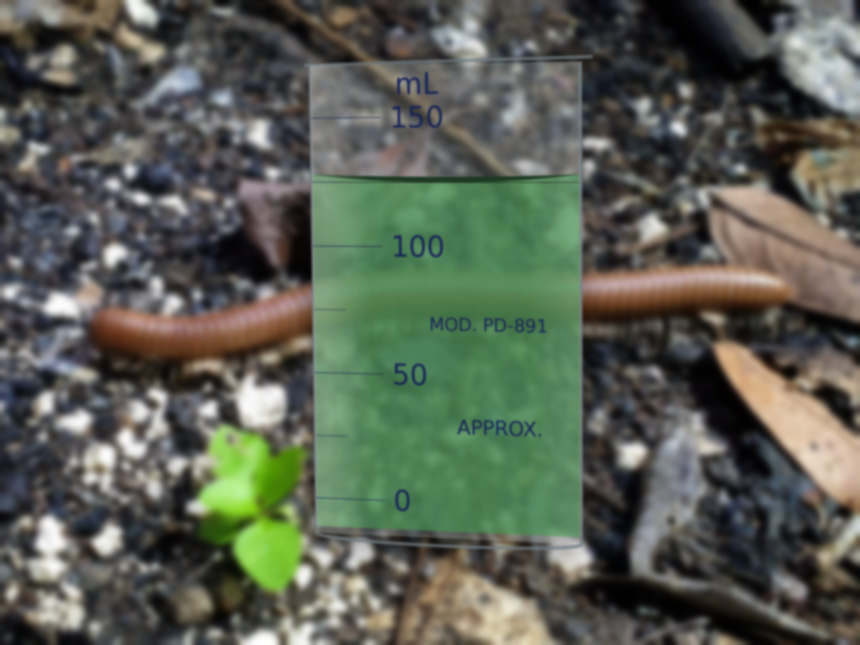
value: 125,mL
